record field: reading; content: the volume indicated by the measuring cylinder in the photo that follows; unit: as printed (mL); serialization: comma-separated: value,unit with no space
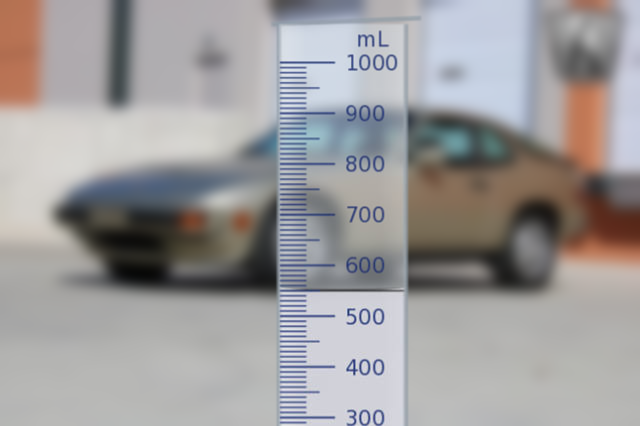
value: 550,mL
